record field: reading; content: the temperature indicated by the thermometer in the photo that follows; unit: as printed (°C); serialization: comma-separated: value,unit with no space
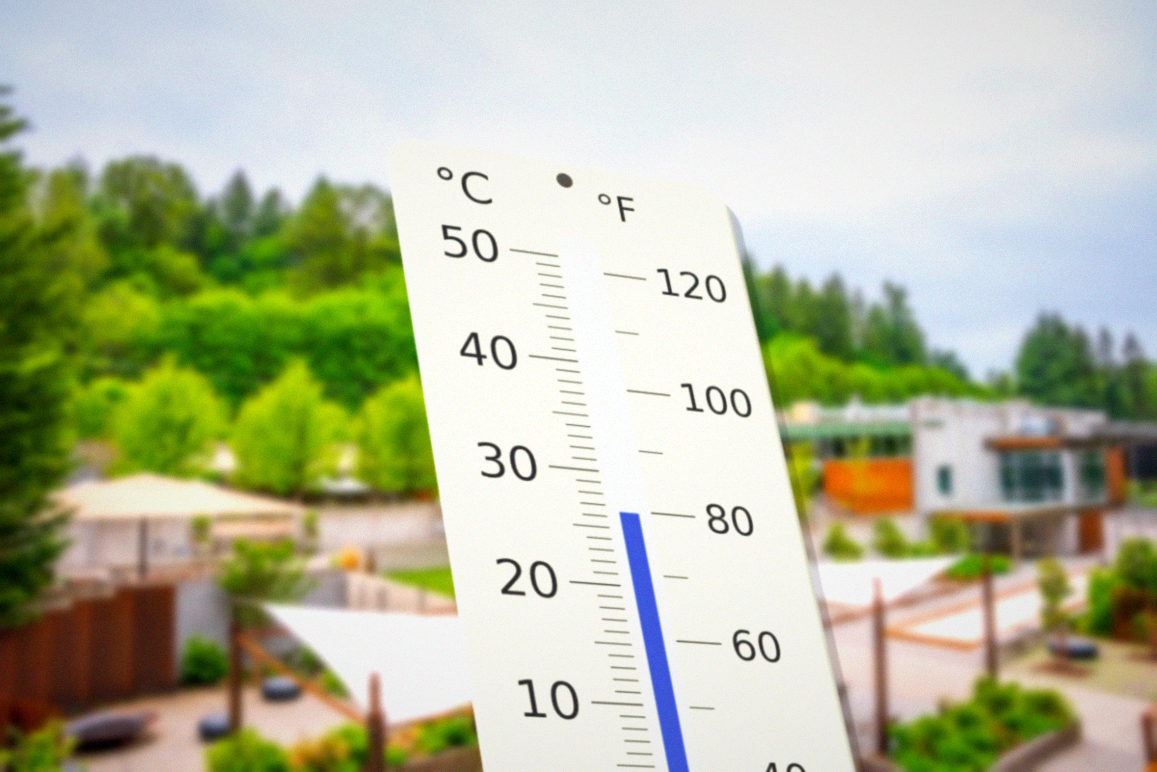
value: 26.5,°C
